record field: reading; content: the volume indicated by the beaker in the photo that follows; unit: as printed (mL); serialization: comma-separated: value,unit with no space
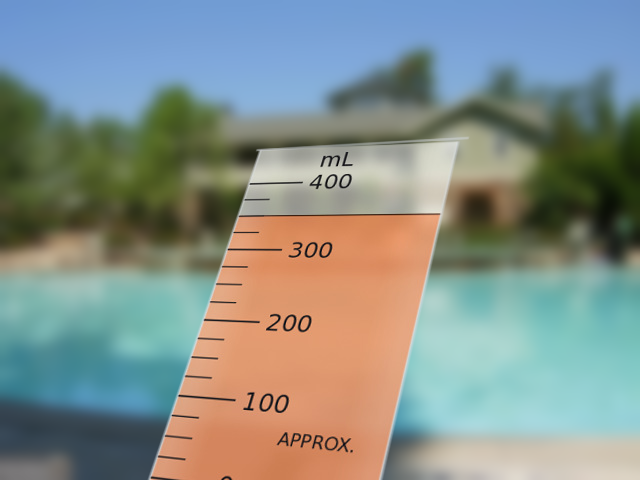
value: 350,mL
